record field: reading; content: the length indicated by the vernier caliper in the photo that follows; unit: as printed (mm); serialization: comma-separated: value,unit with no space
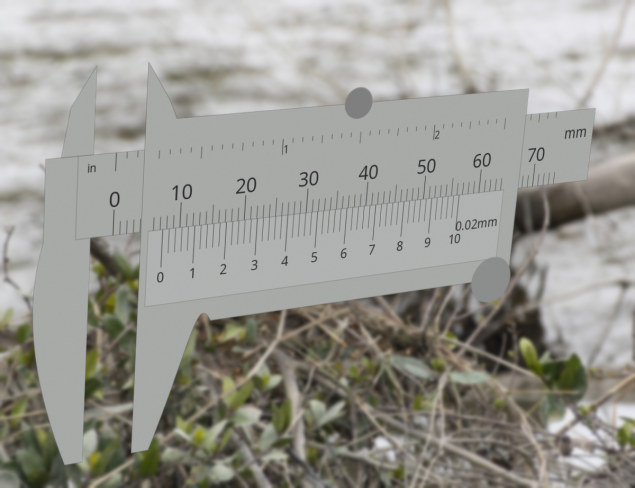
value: 7.4,mm
